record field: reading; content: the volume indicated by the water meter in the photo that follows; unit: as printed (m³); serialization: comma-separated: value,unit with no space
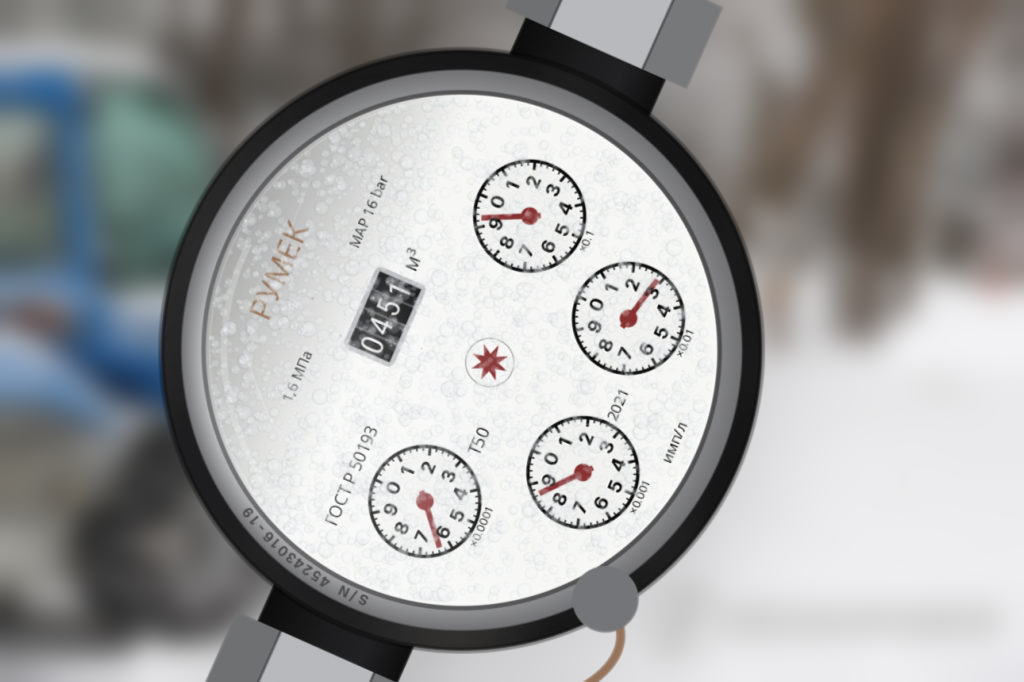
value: 450.9286,m³
